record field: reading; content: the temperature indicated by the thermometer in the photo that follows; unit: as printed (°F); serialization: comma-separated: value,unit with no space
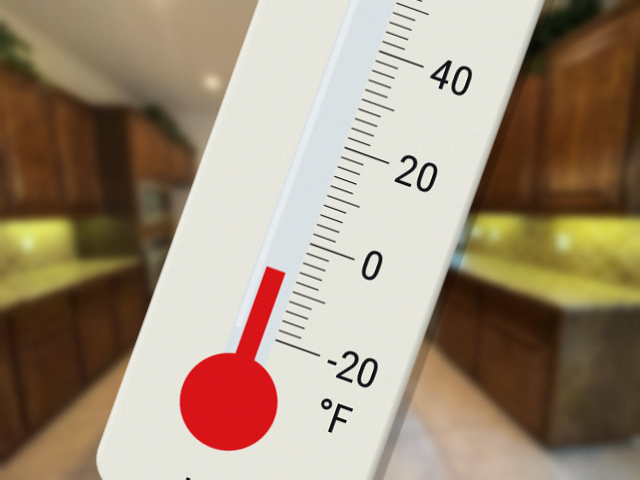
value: -7,°F
